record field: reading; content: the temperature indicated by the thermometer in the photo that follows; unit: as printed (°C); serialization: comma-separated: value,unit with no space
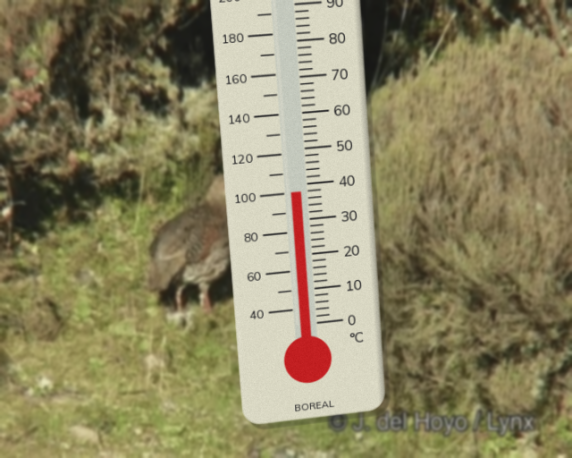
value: 38,°C
